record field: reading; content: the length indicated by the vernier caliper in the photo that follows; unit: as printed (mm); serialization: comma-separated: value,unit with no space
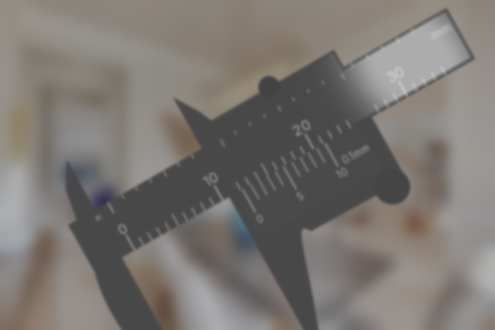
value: 12.2,mm
